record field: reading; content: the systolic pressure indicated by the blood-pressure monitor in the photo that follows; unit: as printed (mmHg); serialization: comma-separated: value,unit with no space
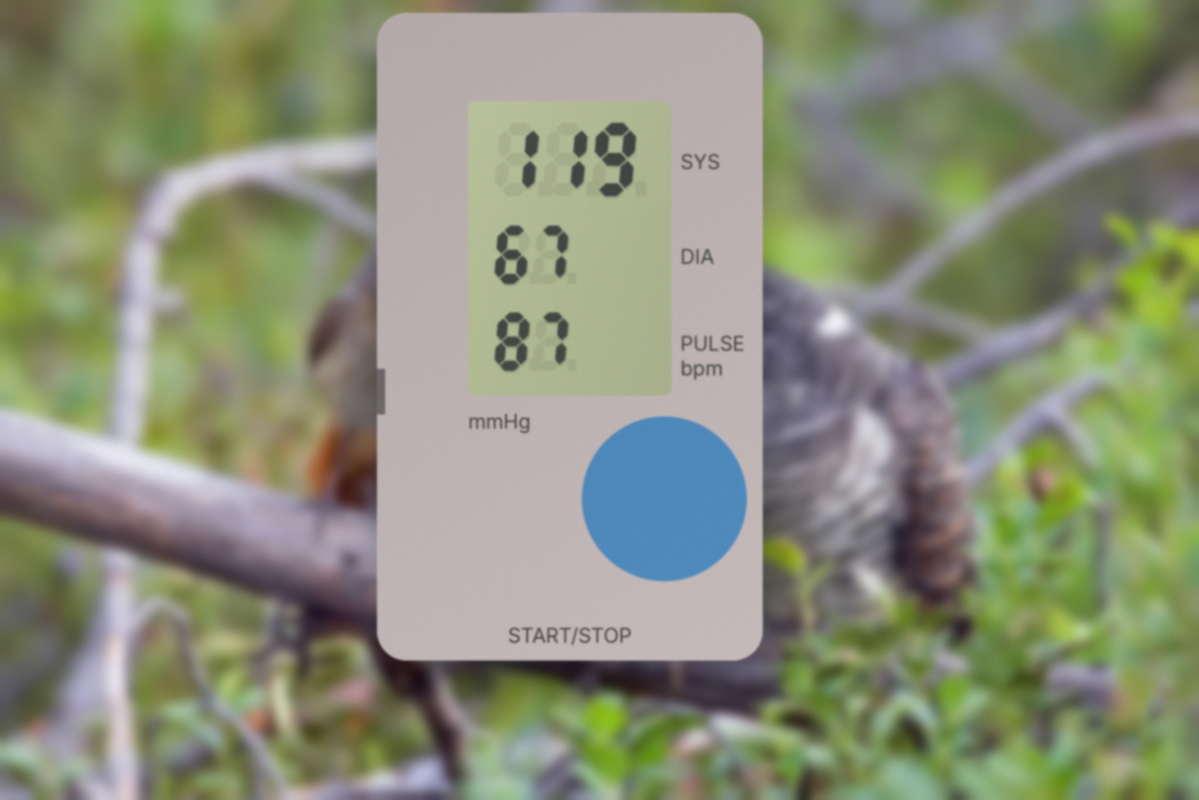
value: 119,mmHg
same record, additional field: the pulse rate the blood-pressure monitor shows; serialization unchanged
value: 87,bpm
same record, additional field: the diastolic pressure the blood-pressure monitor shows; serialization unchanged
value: 67,mmHg
